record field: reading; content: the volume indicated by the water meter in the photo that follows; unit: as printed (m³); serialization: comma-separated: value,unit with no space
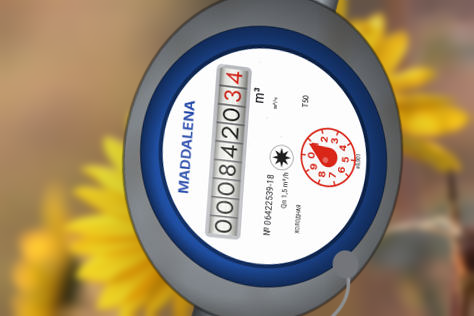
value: 8420.340,m³
